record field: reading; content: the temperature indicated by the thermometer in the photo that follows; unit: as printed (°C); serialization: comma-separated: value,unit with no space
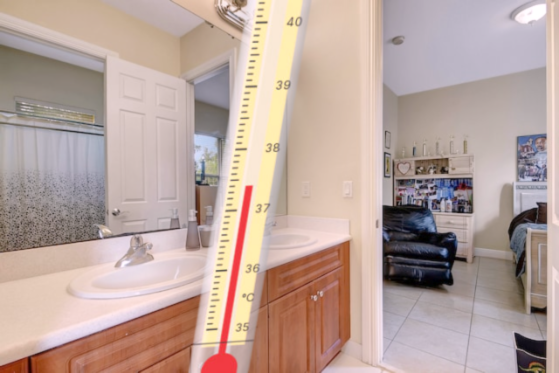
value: 37.4,°C
